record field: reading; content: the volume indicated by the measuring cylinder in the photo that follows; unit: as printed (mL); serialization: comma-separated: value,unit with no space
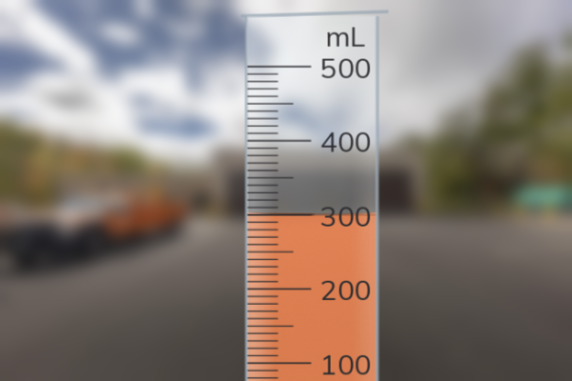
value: 300,mL
